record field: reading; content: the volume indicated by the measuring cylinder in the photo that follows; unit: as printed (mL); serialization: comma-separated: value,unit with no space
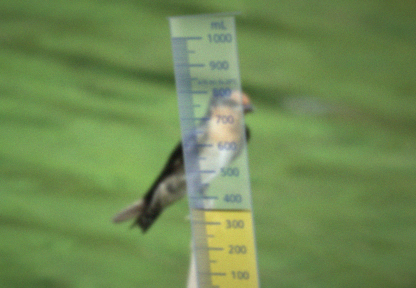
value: 350,mL
